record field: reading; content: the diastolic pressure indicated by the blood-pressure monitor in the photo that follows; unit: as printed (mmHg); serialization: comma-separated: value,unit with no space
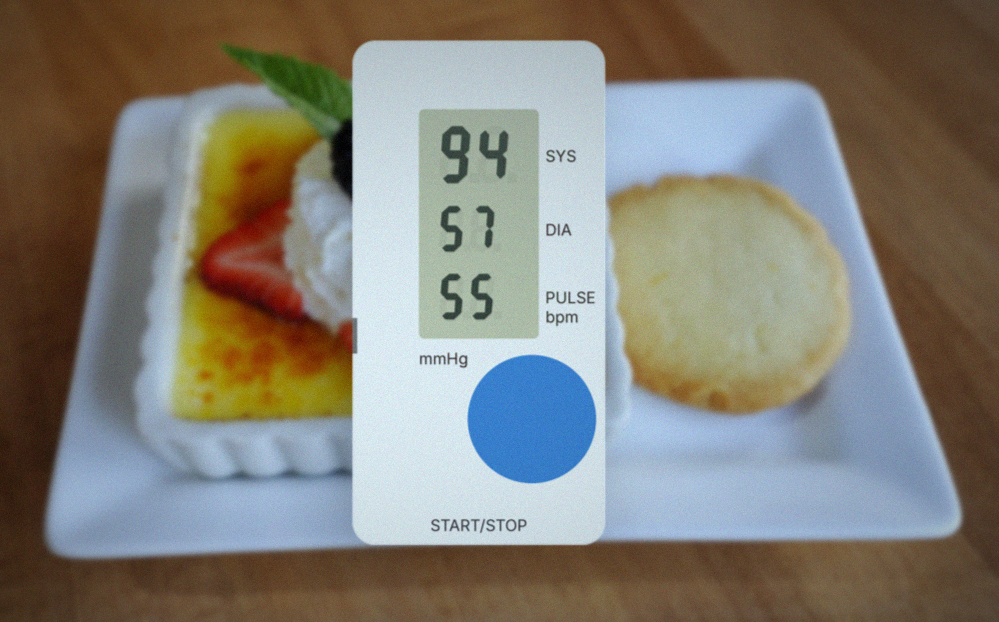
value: 57,mmHg
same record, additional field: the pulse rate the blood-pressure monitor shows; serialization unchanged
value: 55,bpm
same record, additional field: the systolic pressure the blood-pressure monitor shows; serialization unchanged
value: 94,mmHg
